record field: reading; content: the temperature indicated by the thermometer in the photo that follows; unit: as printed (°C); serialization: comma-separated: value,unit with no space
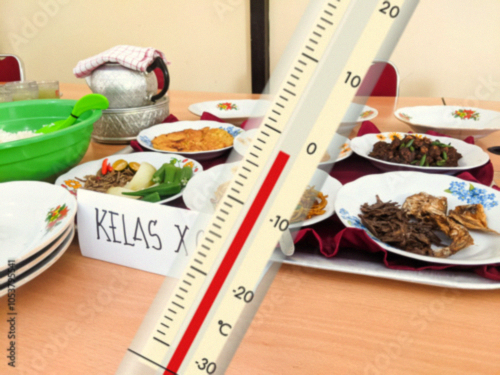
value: -2,°C
